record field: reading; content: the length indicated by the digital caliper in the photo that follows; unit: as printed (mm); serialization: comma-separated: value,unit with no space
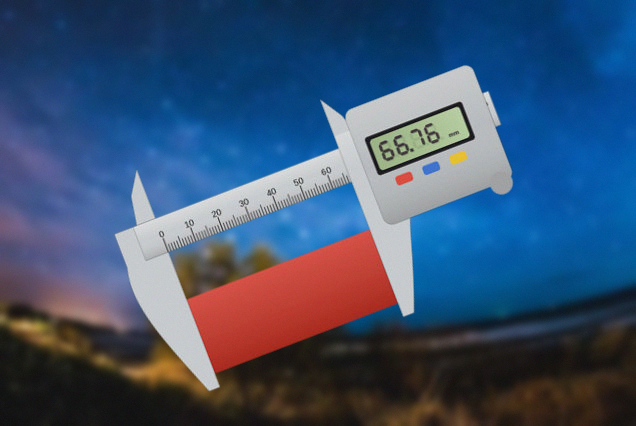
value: 66.76,mm
